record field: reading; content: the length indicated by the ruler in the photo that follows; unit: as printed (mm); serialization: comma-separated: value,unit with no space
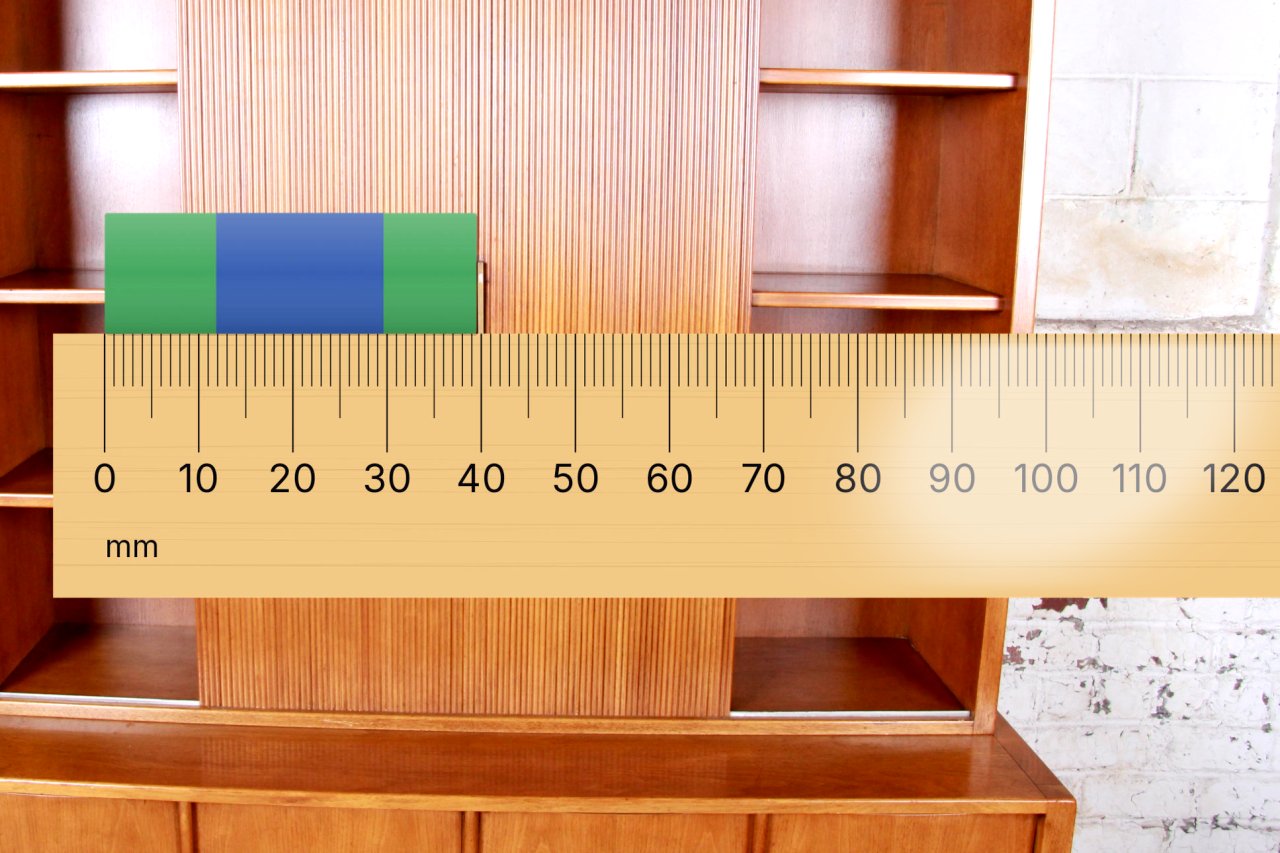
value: 39.5,mm
